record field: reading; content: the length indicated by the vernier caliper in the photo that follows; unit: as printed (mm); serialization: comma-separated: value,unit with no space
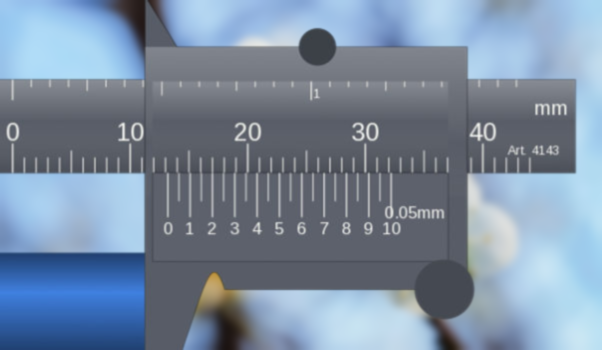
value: 13.2,mm
